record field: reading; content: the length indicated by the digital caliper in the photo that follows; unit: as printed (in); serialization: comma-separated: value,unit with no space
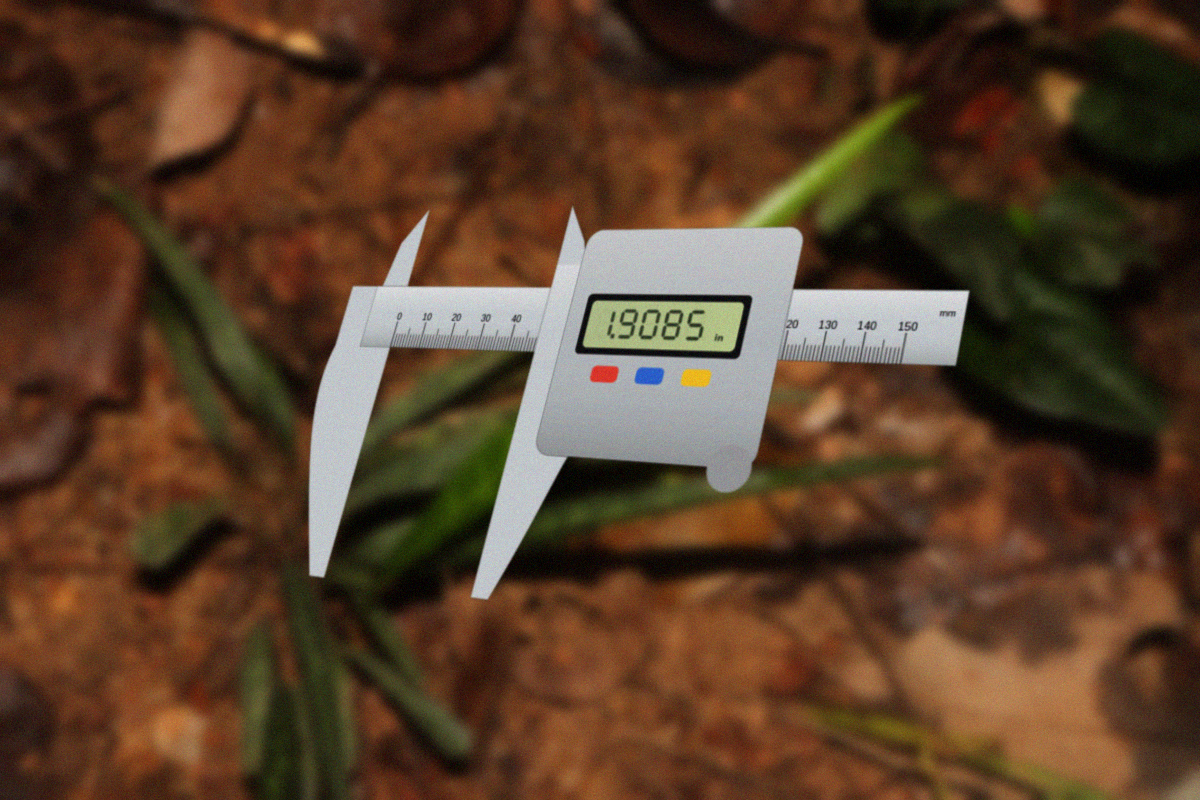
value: 1.9085,in
